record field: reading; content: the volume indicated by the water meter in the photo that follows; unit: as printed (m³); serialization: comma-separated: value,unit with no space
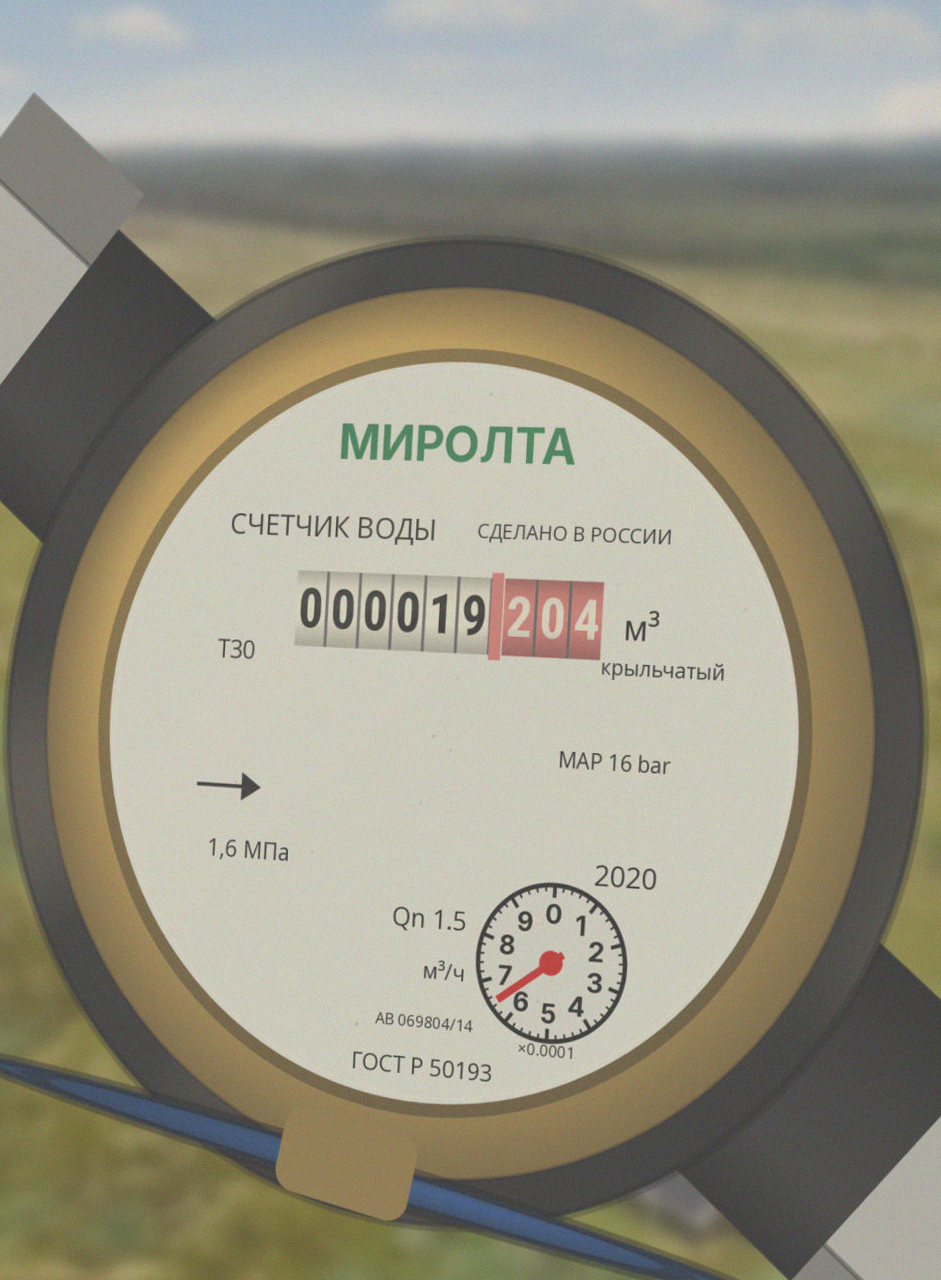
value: 19.2046,m³
